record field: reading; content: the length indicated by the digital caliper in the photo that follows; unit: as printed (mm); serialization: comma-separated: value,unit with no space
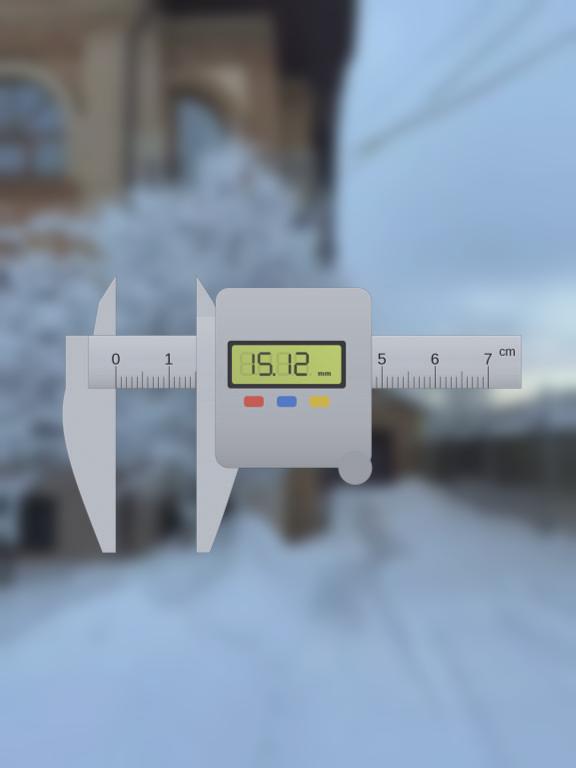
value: 15.12,mm
